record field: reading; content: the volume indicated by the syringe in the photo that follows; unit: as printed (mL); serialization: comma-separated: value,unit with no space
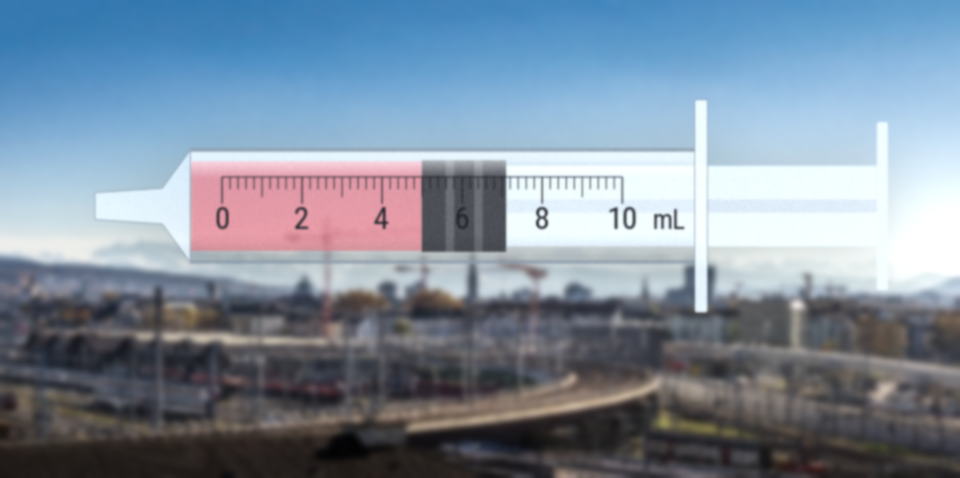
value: 5,mL
